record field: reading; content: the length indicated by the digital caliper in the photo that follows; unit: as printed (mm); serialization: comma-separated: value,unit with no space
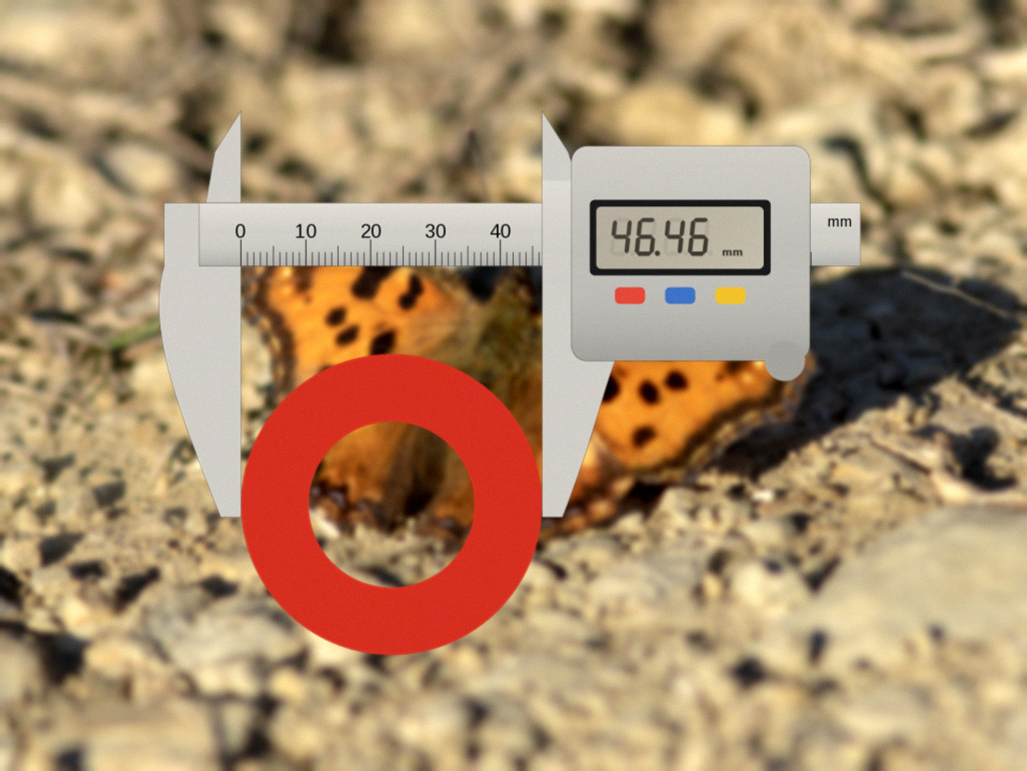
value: 46.46,mm
